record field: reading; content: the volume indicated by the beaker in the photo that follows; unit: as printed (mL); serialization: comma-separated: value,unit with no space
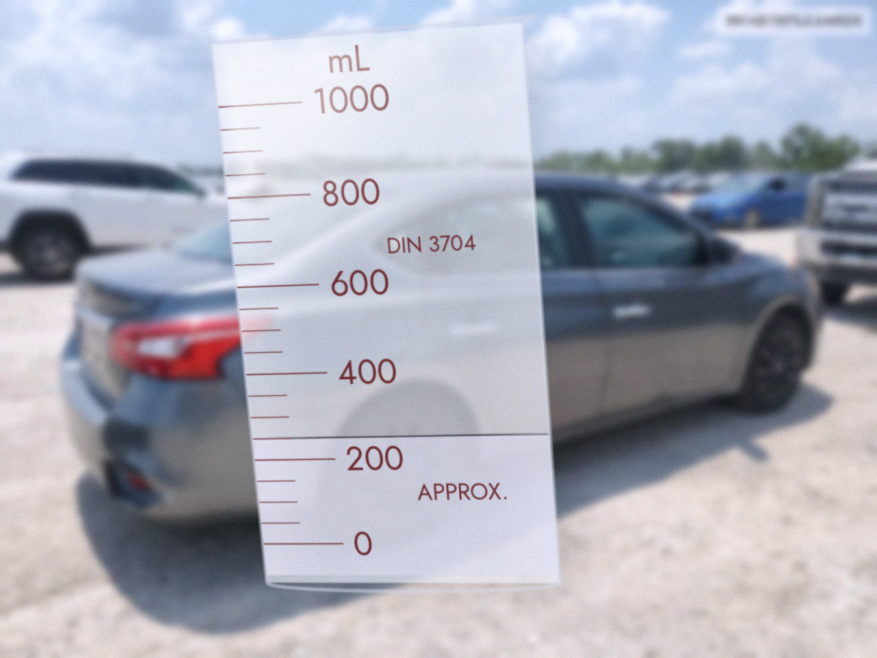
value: 250,mL
